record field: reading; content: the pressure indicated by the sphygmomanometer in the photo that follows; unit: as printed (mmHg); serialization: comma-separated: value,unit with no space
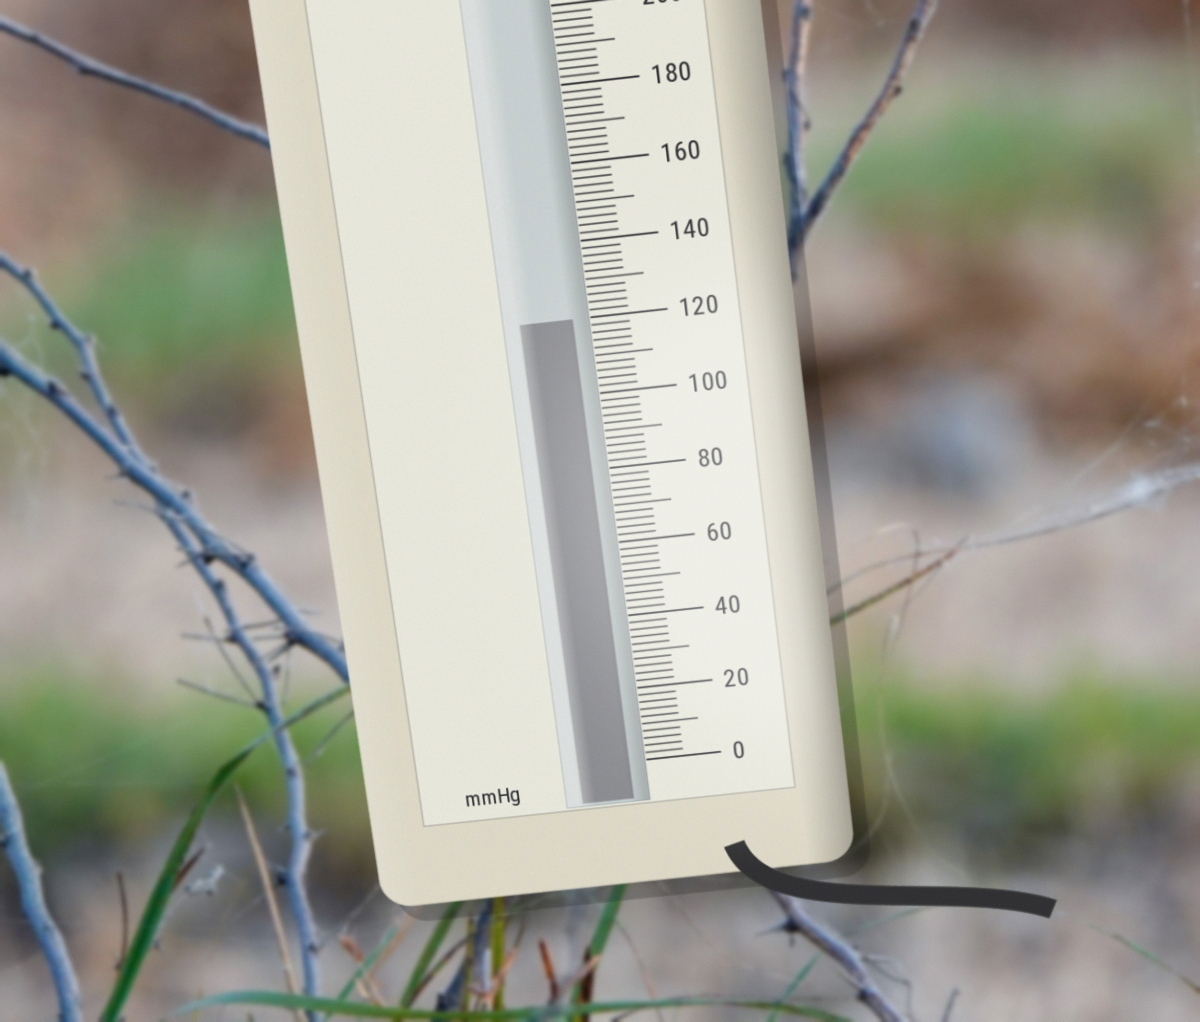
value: 120,mmHg
